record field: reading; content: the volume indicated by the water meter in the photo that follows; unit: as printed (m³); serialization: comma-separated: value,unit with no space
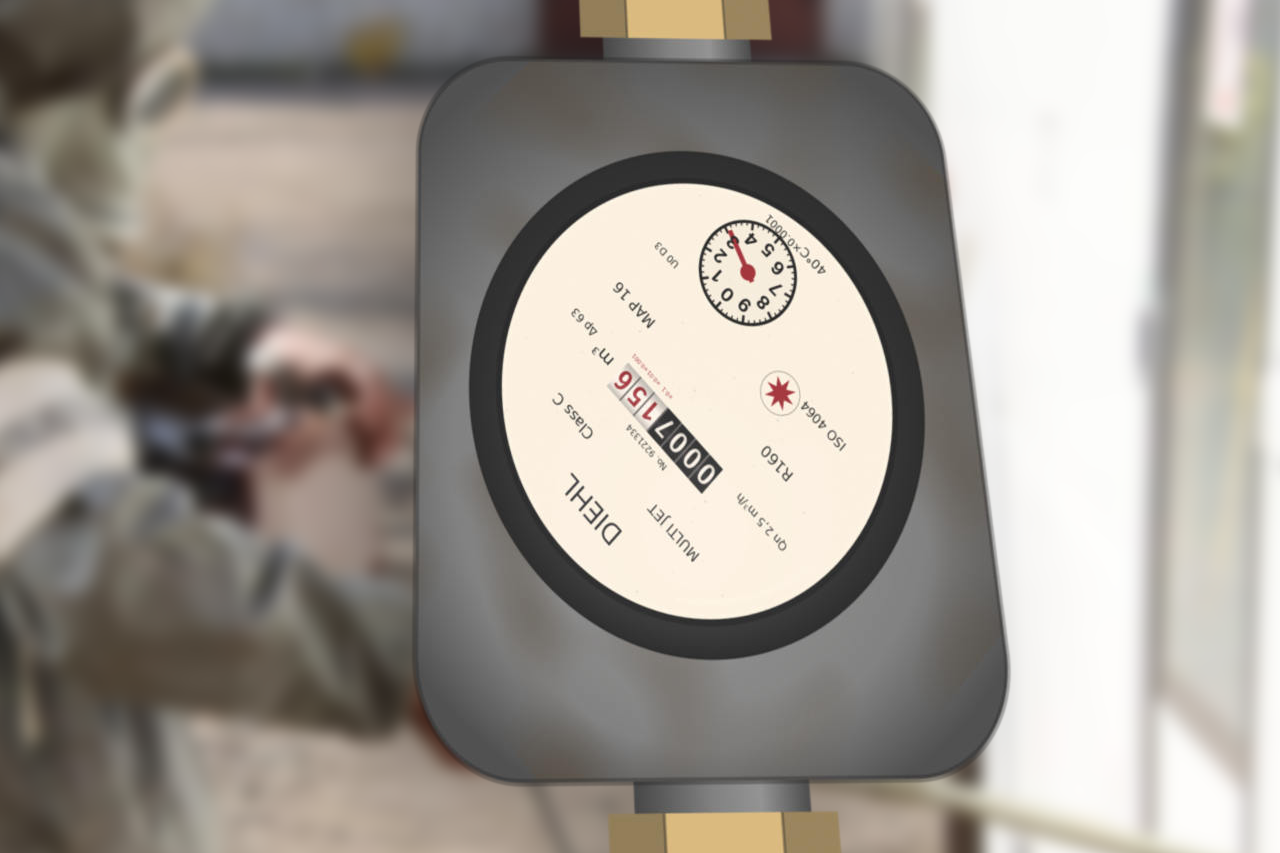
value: 7.1563,m³
